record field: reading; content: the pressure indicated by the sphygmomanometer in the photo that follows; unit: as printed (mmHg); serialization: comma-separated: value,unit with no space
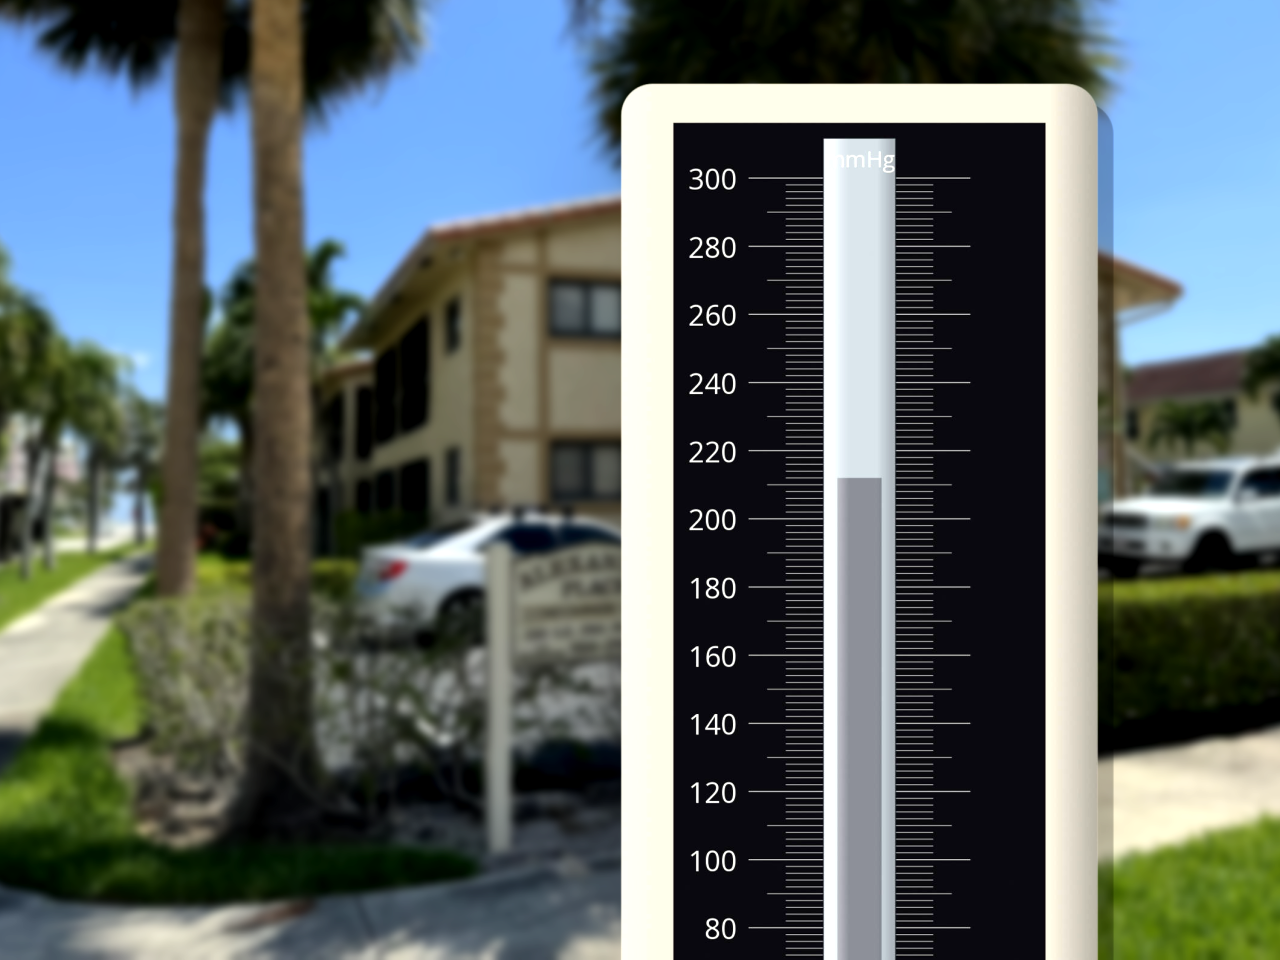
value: 212,mmHg
